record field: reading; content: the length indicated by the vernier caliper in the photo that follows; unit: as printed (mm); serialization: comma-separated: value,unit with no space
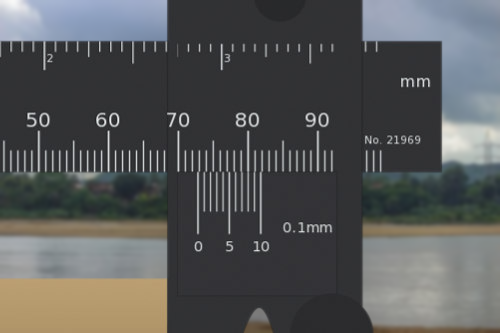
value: 72.8,mm
